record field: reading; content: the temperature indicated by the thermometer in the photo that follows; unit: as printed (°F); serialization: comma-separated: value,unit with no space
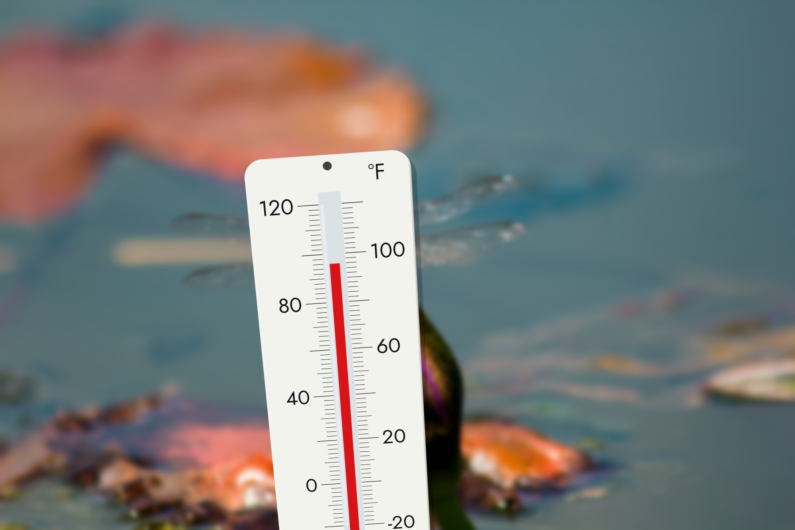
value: 96,°F
